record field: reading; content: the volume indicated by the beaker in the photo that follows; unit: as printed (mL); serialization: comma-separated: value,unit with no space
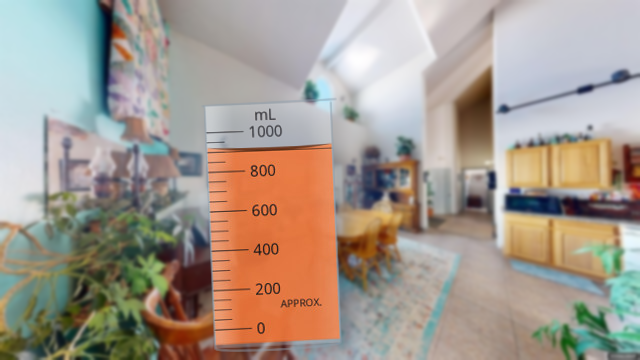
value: 900,mL
